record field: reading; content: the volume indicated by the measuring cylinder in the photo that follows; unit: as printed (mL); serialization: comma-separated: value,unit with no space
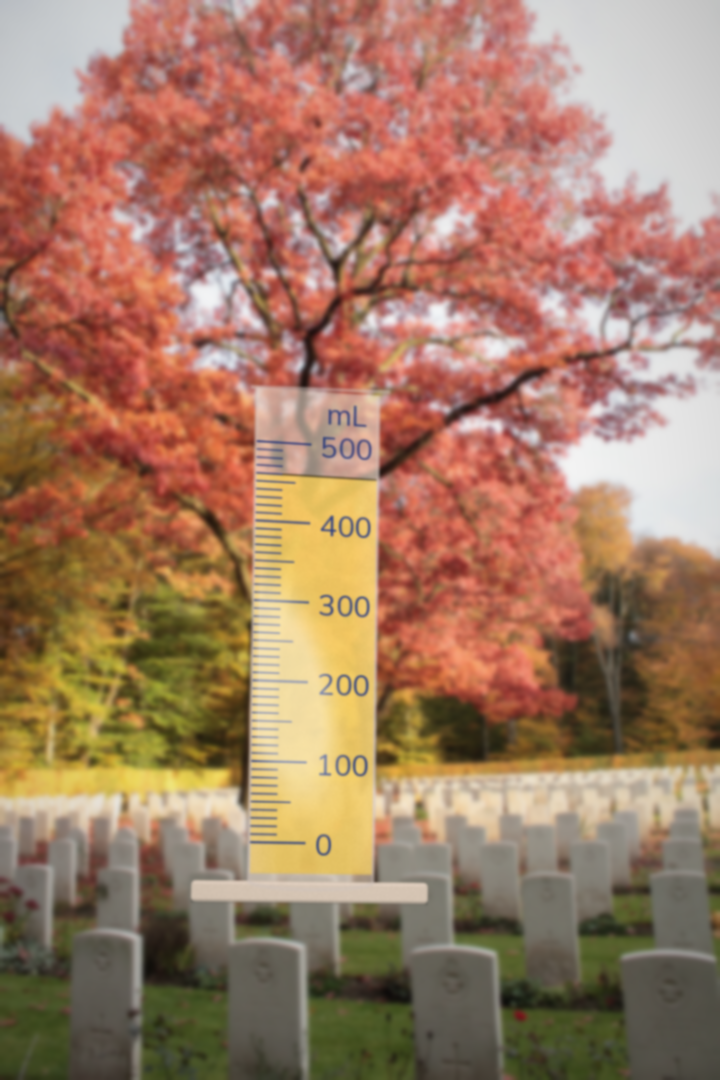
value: 460,mL
